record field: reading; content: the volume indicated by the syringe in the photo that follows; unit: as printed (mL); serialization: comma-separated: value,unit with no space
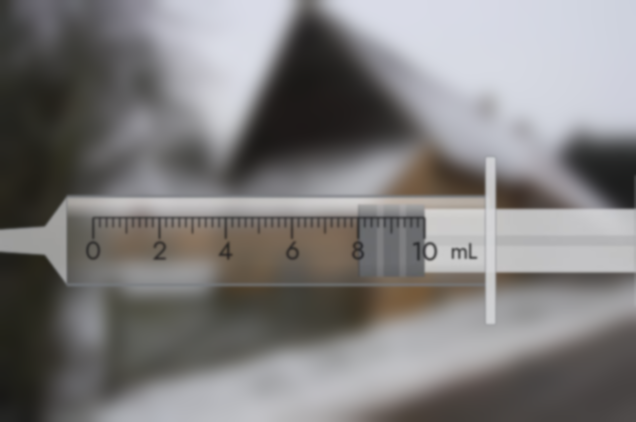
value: 8,mL
